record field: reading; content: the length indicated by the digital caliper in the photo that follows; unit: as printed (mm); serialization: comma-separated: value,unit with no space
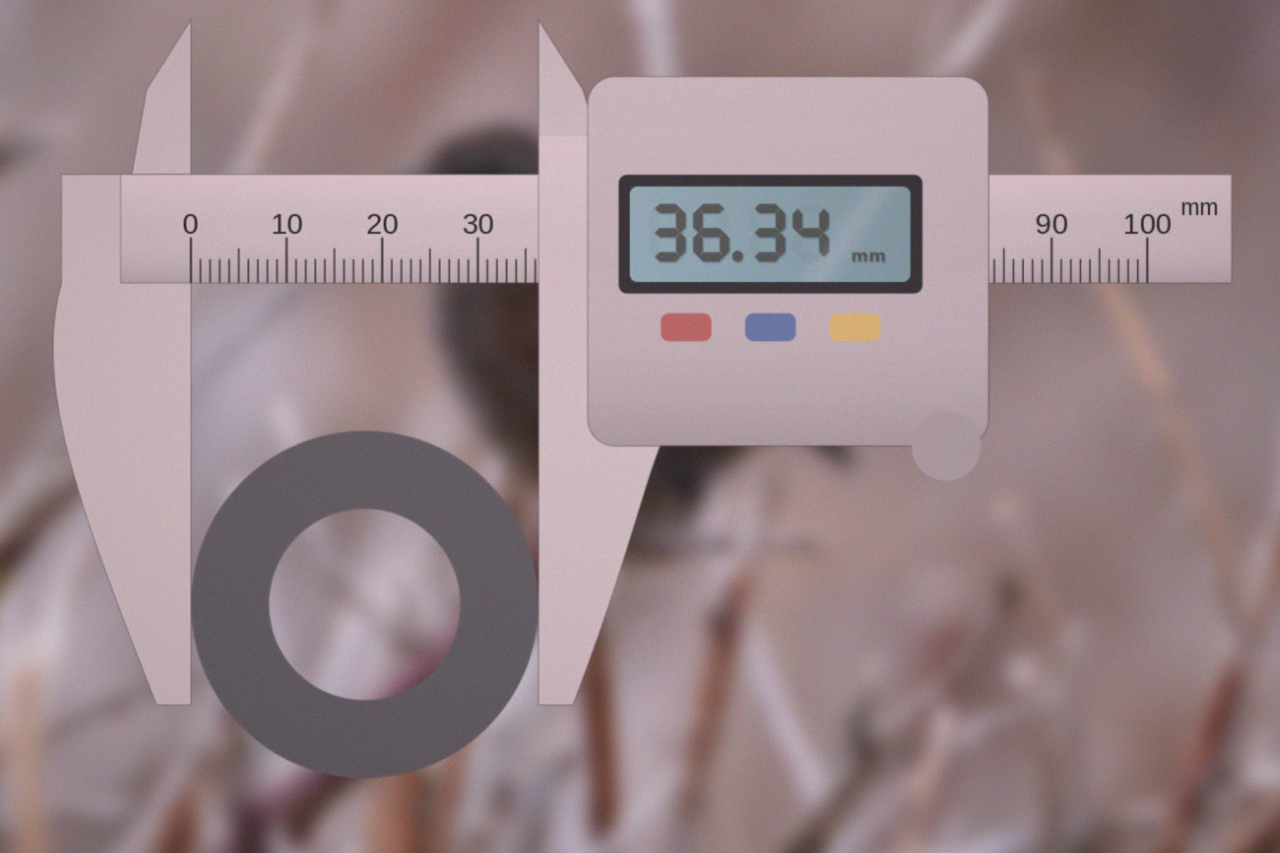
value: 36.34,mm
